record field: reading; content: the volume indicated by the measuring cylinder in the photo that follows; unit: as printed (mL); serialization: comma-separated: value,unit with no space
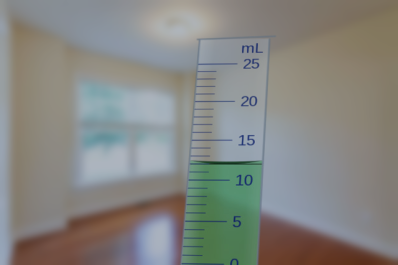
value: 12,mL
